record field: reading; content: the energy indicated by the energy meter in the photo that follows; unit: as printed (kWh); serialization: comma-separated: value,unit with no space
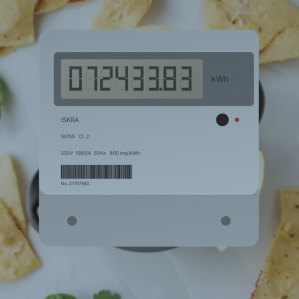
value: 72433.83,kWh
